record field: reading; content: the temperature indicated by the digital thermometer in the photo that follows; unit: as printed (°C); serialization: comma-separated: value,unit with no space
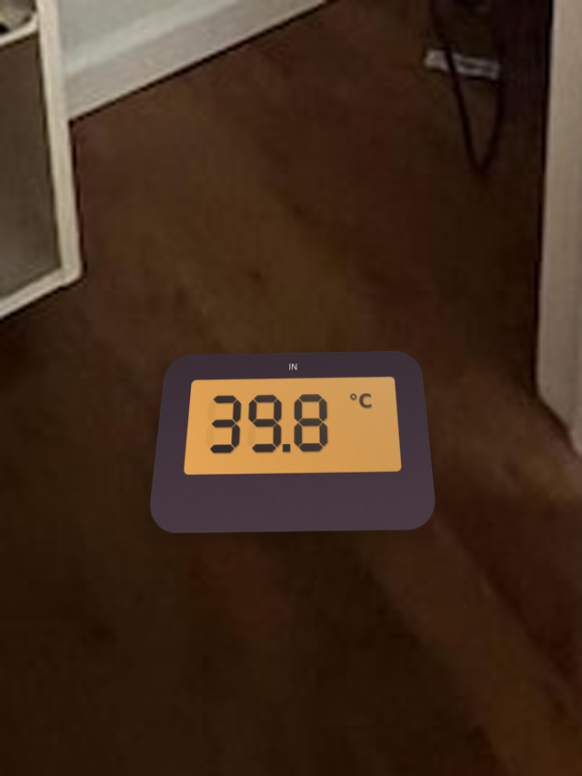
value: 39.8,°C
